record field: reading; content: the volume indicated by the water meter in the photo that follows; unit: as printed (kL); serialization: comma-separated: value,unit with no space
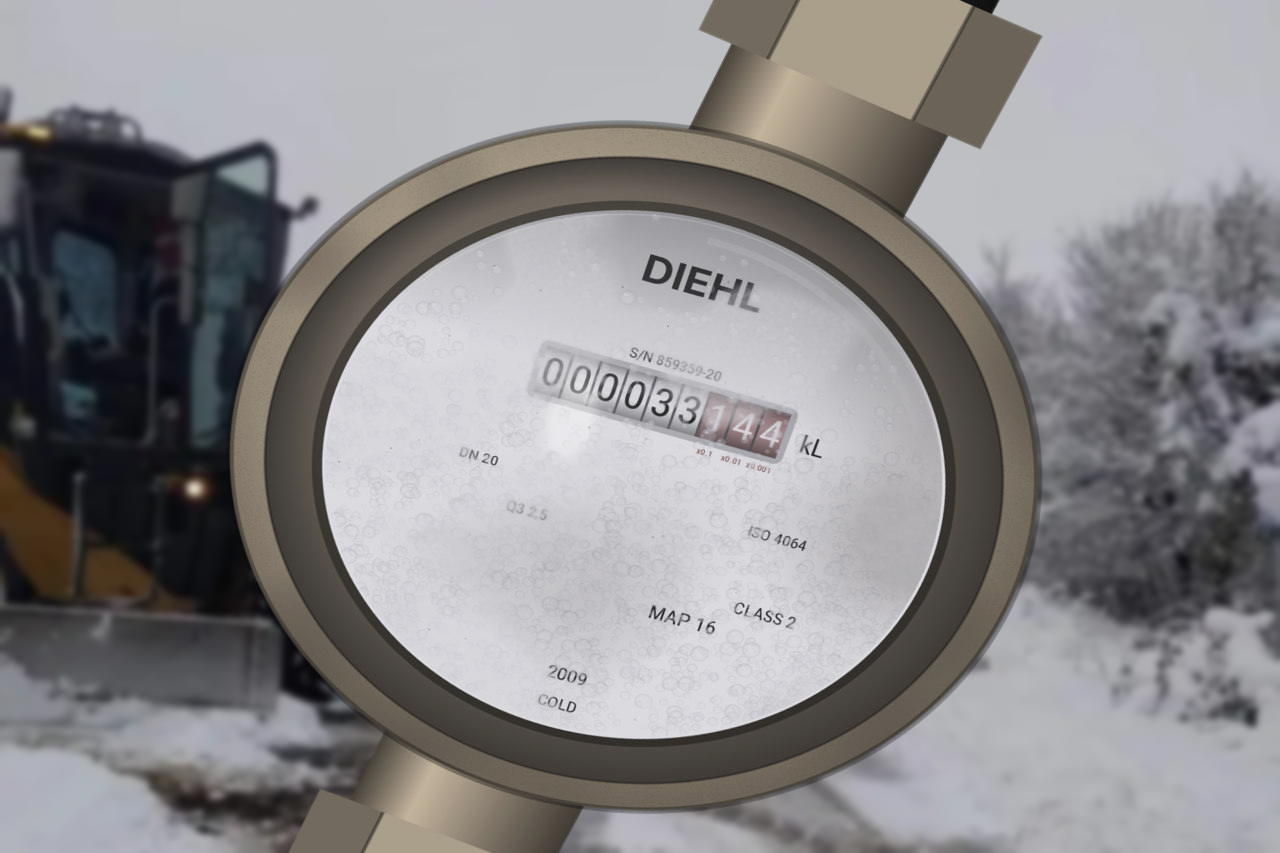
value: 33.144,kL
